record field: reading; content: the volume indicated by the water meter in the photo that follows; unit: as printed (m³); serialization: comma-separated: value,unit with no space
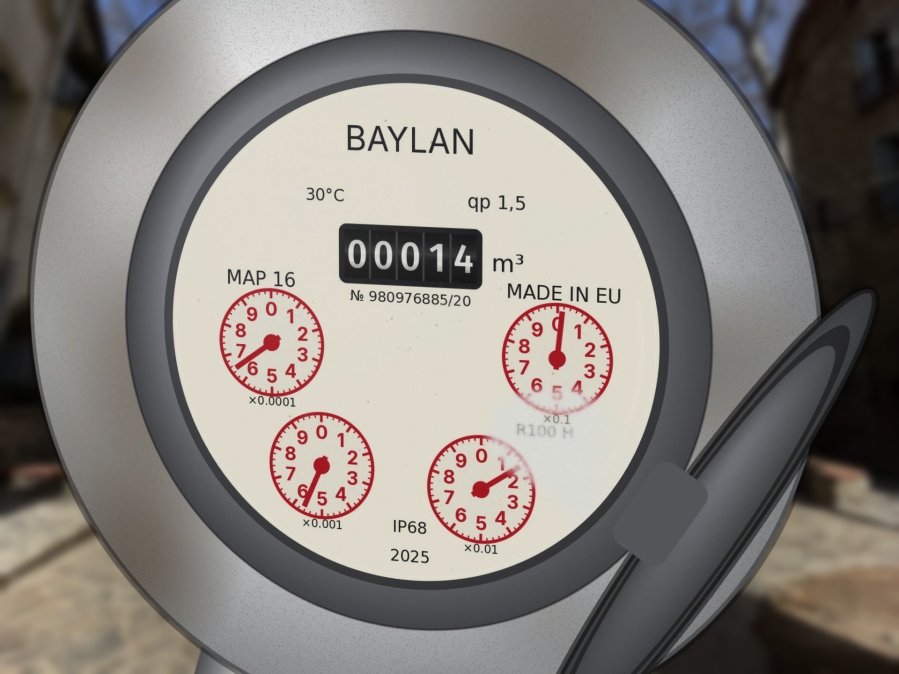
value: 14.0156,m³
